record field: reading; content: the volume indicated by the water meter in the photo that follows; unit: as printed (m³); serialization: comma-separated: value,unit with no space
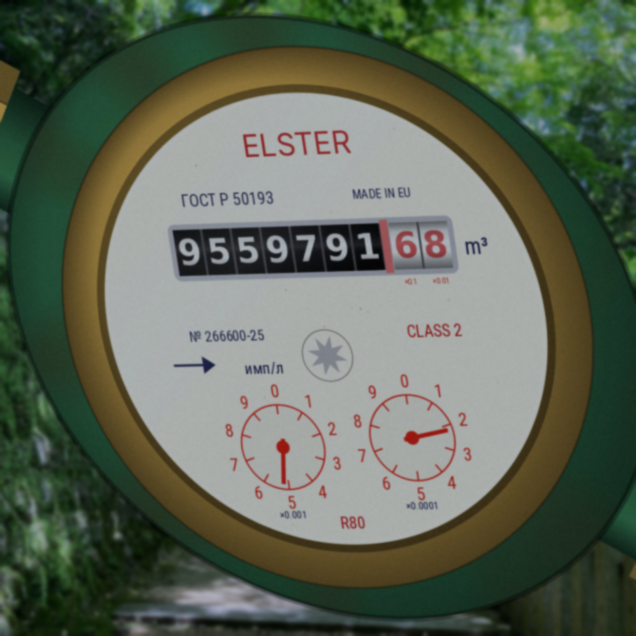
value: 9559791.6852,m³
